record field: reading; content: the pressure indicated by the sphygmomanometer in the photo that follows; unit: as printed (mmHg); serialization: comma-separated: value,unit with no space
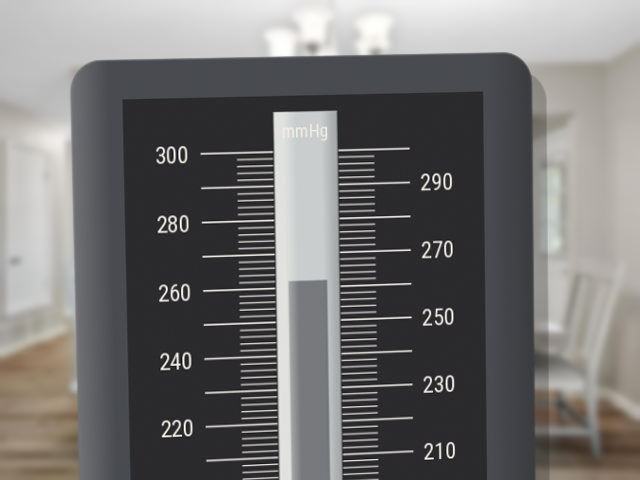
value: 262,mmHg
